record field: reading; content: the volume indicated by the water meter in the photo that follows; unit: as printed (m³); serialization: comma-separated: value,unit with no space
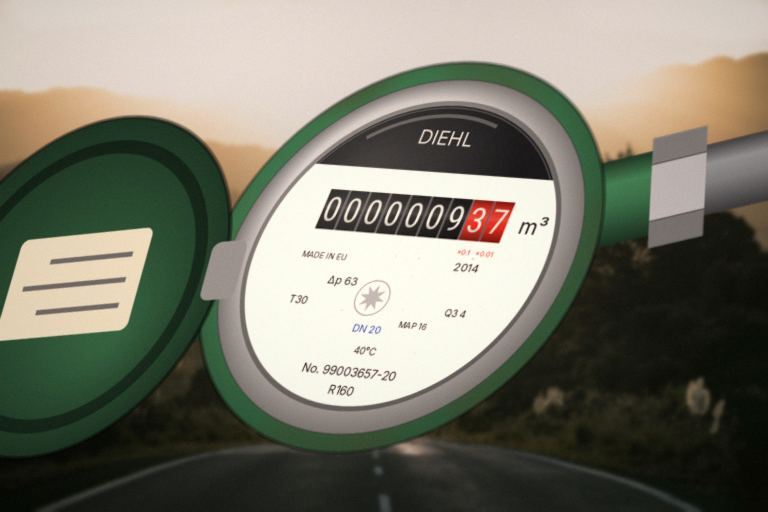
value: 9.37,m³
